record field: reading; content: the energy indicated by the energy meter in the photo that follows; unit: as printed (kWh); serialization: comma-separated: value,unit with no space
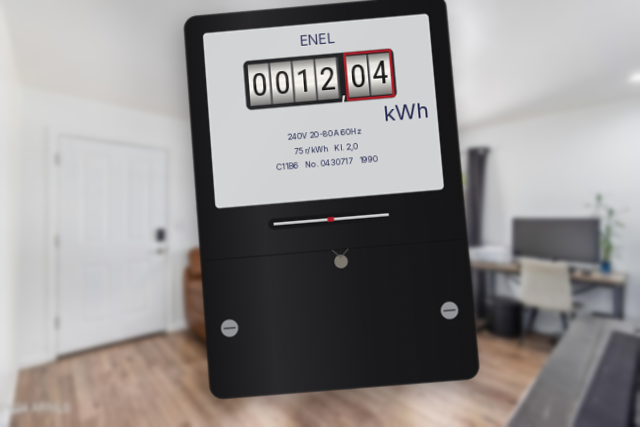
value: 12.04,kWh
